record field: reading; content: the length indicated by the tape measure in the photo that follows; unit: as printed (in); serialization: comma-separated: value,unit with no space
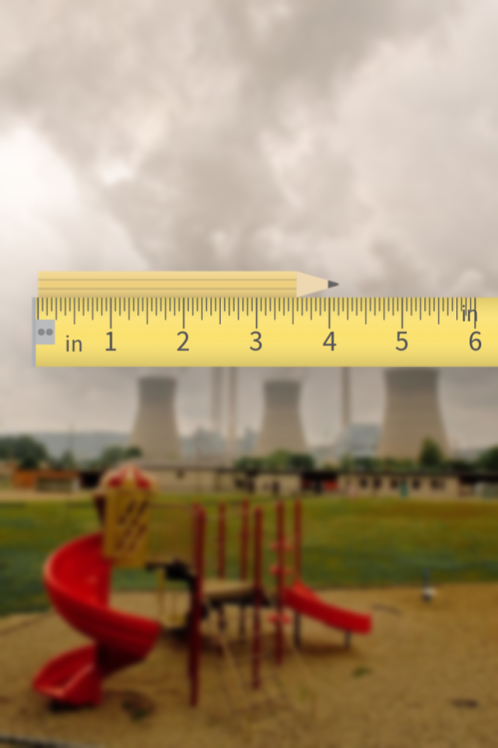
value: 4.125,in
